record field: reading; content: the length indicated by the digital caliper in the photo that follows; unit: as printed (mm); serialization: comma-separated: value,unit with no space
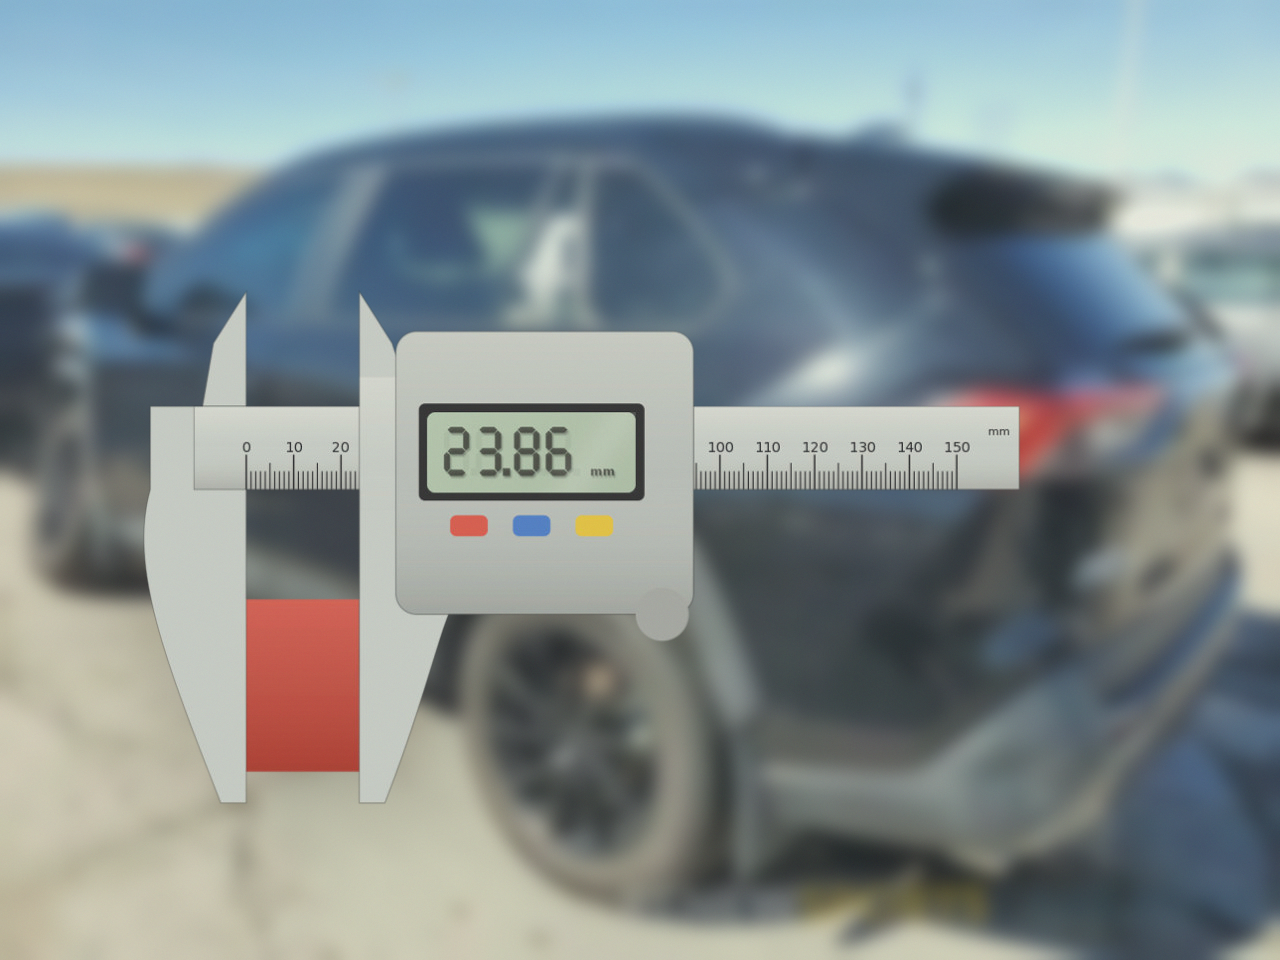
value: 23.86,mm
